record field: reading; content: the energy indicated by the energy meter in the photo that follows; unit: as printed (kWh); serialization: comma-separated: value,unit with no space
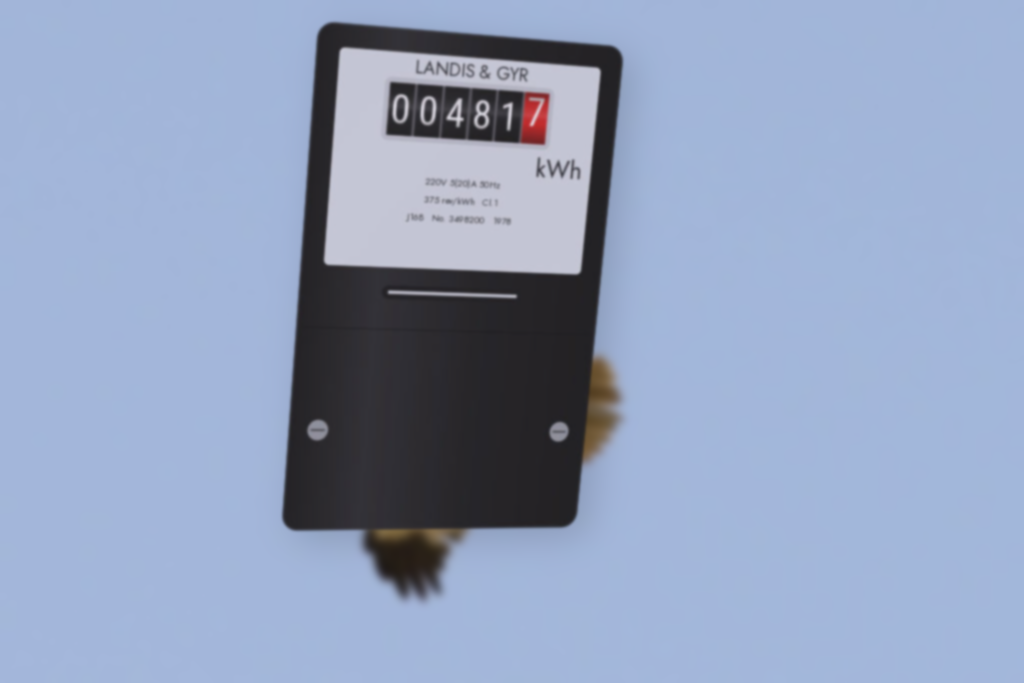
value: 481.7,kWh
